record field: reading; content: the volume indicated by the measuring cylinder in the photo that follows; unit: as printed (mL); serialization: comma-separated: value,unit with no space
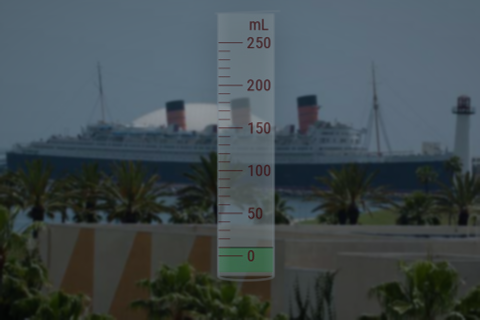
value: 10,mL
